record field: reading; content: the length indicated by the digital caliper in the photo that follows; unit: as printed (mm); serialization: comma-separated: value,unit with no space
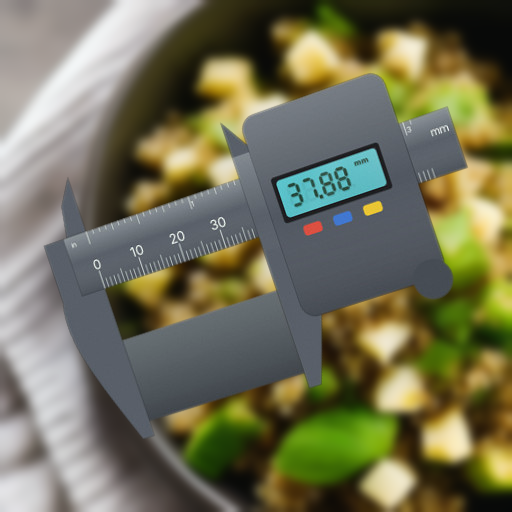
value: 37.88,mm
